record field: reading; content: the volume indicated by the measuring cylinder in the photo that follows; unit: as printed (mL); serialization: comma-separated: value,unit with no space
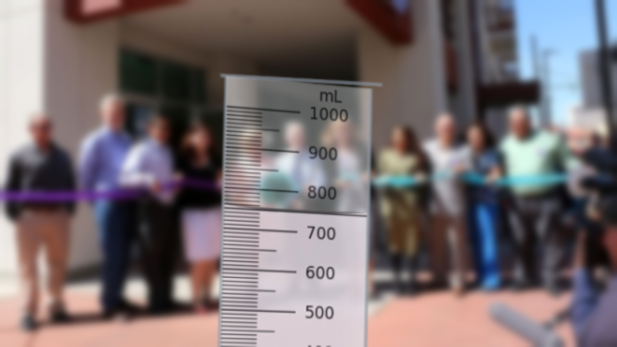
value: 750,mL
